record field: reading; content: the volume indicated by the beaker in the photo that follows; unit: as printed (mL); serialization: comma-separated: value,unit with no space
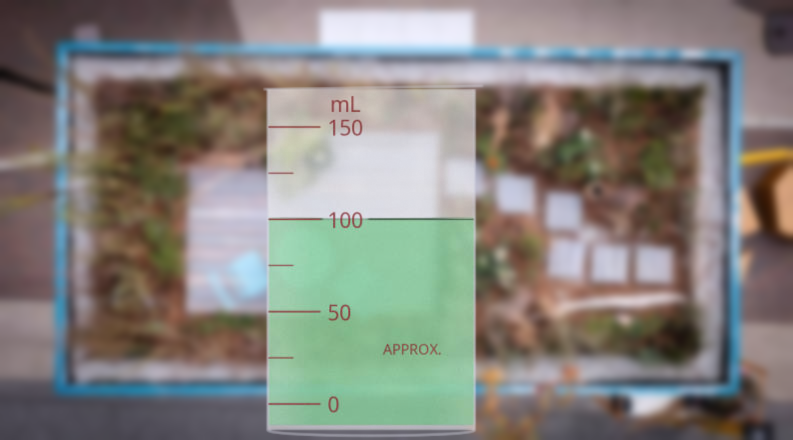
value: 100,mL
